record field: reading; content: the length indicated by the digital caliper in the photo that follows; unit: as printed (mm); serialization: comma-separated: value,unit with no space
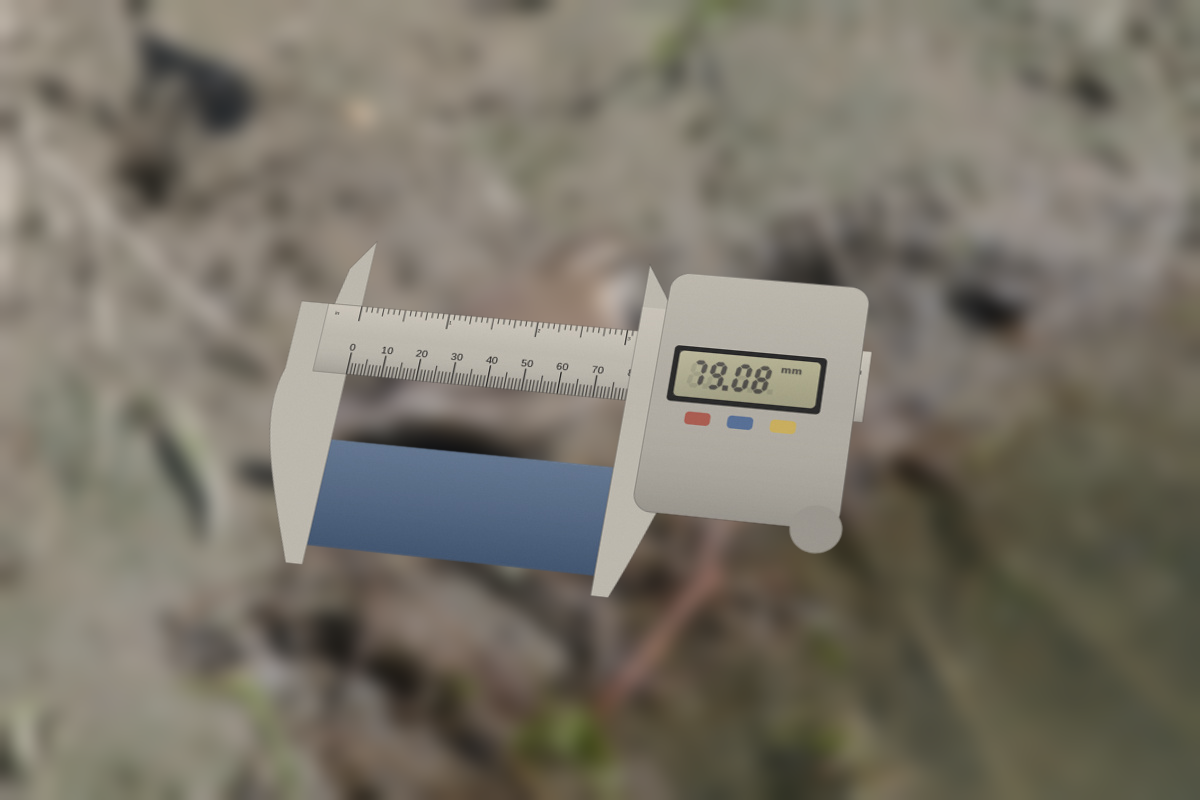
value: 79.08,mm
